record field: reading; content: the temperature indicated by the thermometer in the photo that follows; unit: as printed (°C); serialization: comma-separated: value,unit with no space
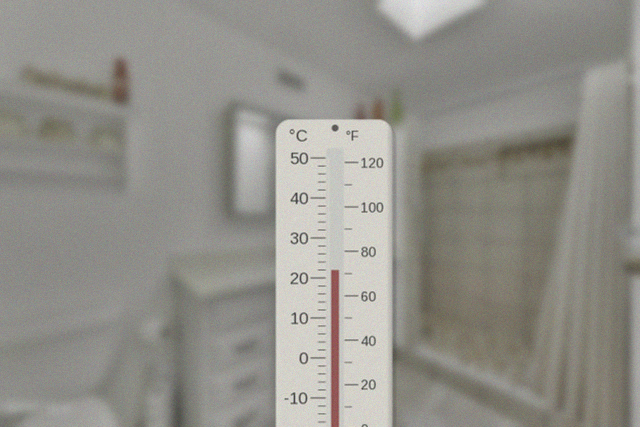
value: 22,°C
